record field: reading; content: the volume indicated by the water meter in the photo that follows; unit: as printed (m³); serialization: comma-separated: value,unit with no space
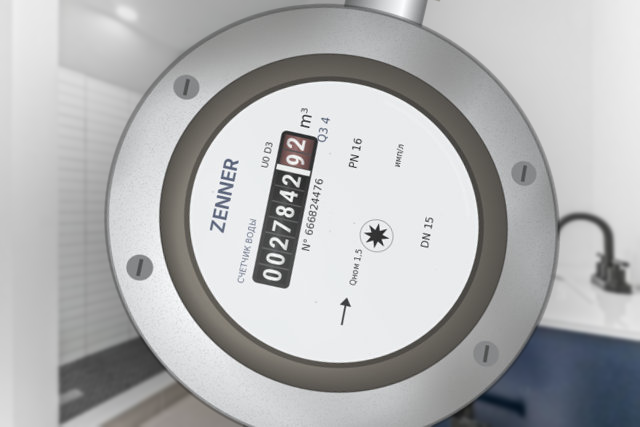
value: 27842.92,m³
